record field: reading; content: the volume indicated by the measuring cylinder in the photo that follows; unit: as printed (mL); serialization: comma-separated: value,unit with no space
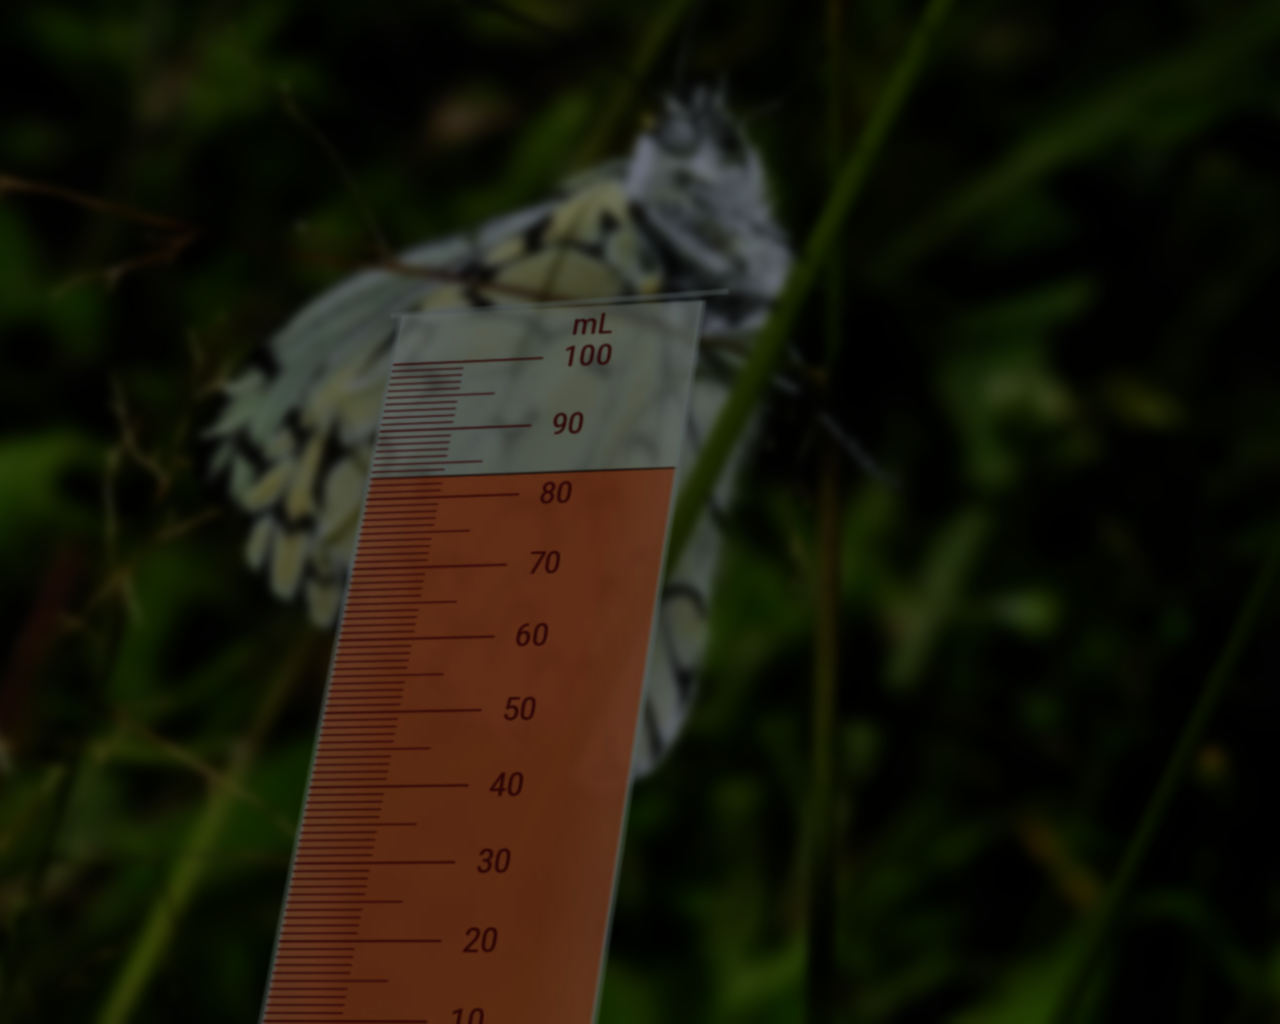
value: 83,mL
